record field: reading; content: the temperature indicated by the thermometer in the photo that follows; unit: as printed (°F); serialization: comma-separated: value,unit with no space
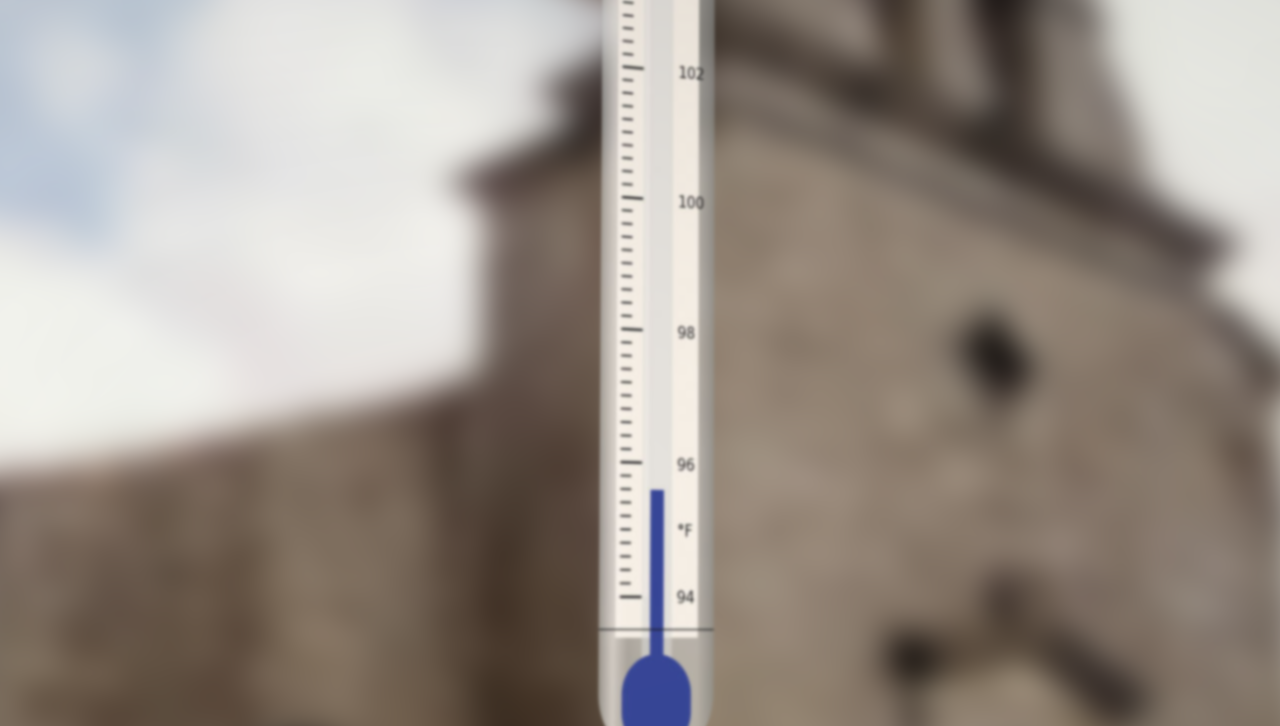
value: 95.6,°F
